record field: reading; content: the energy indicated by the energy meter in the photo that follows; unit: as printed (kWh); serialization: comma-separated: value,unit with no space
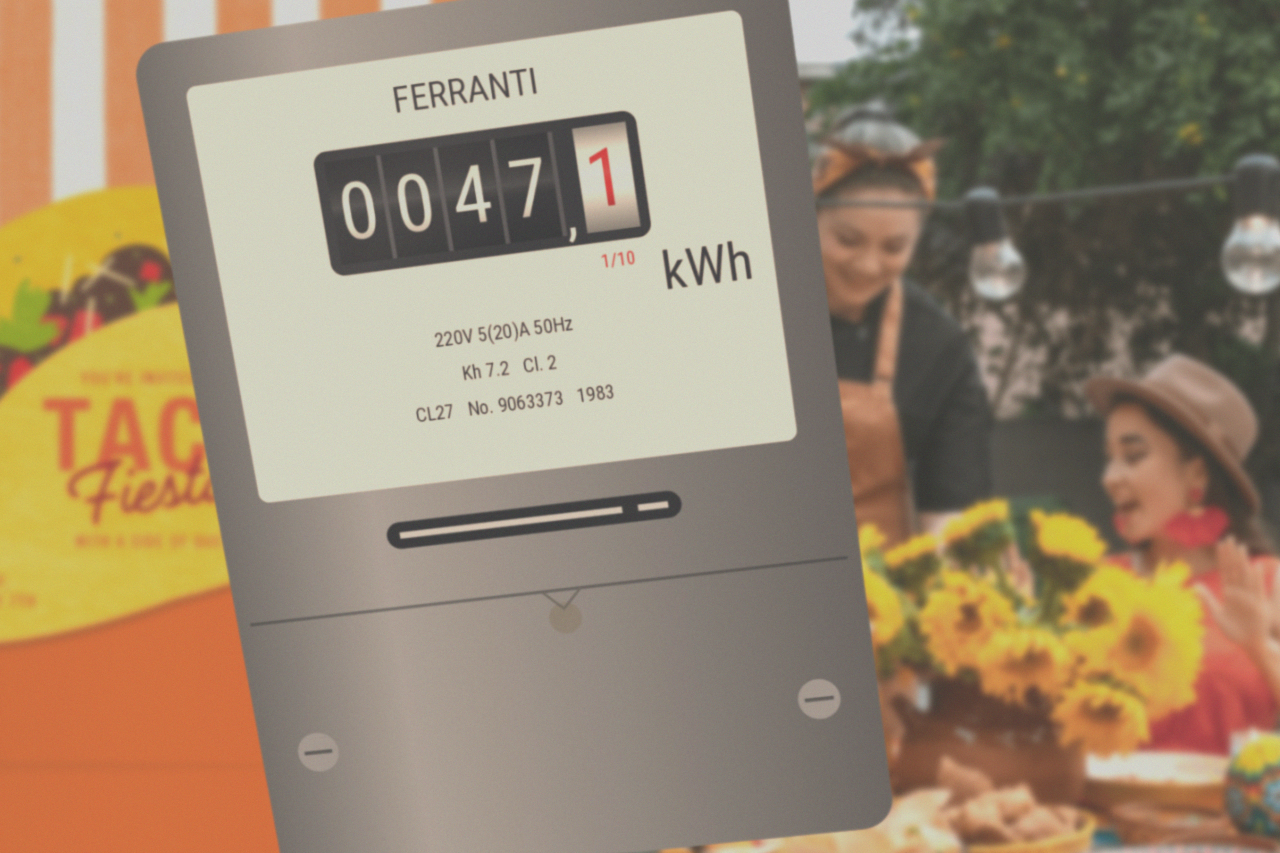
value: 47.1,kWh
